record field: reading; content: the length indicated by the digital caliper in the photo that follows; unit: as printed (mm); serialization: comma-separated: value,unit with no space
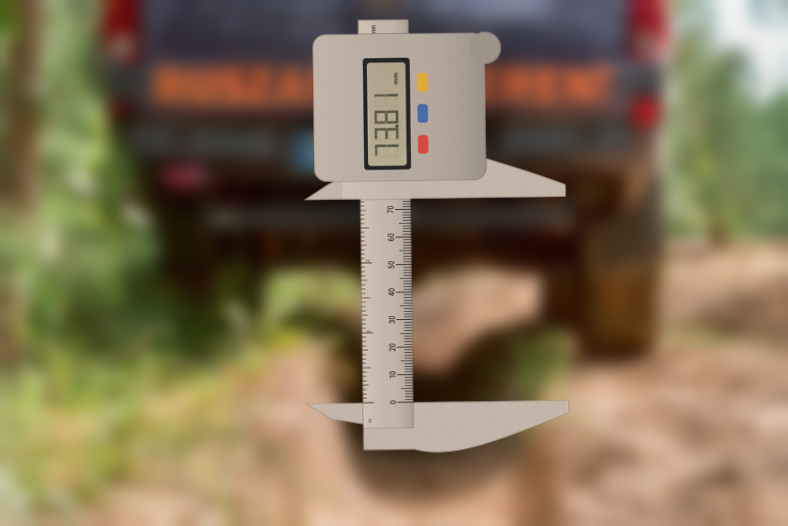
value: 73.81,mm
